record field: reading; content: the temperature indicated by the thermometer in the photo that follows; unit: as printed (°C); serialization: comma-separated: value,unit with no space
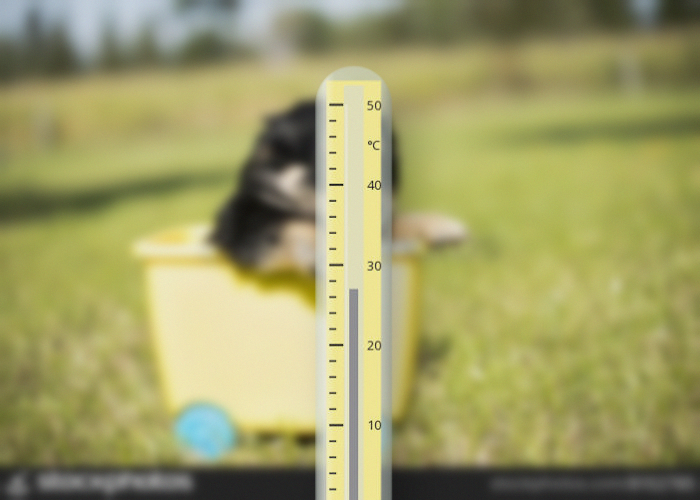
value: 27,°C
